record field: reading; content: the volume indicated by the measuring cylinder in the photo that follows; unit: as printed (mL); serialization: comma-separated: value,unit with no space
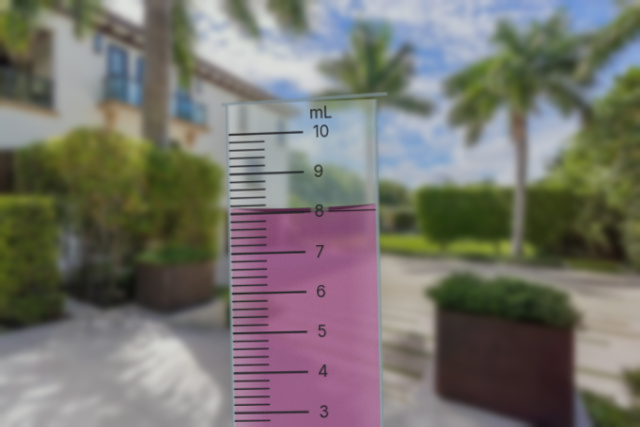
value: 8,mL
